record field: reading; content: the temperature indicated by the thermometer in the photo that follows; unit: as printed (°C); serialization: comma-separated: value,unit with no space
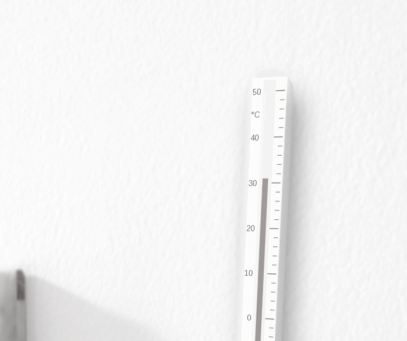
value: 31,°C
